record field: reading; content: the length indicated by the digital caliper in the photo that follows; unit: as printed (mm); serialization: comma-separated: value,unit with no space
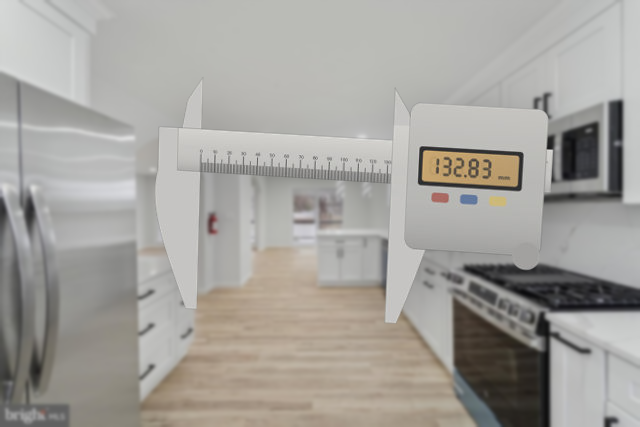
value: 132.83,mm
